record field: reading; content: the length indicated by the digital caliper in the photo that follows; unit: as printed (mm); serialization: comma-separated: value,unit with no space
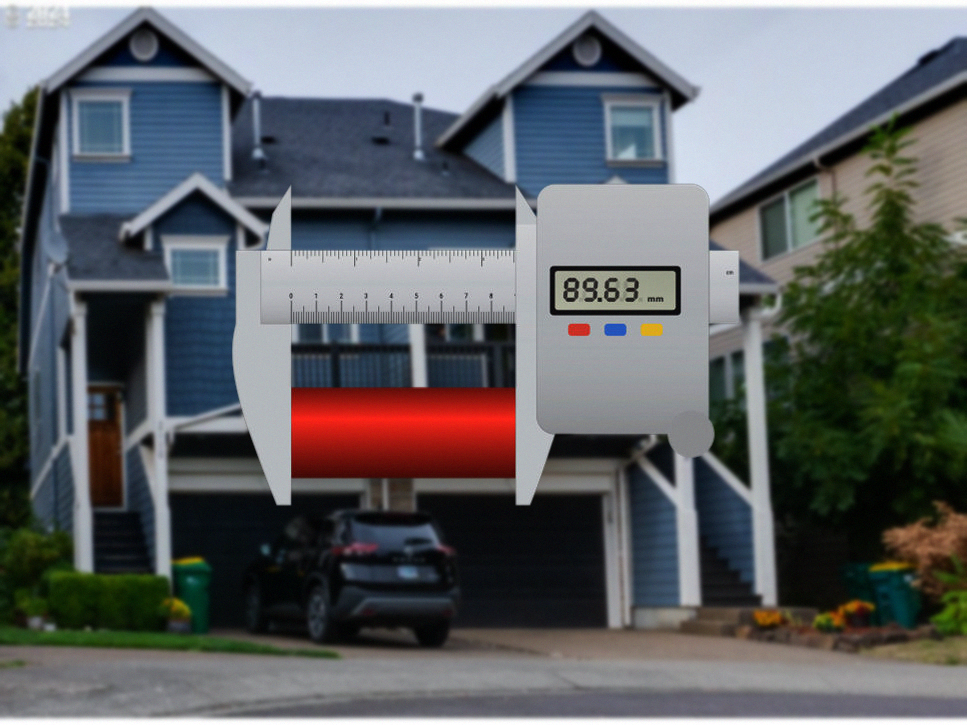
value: 89.63,mm
